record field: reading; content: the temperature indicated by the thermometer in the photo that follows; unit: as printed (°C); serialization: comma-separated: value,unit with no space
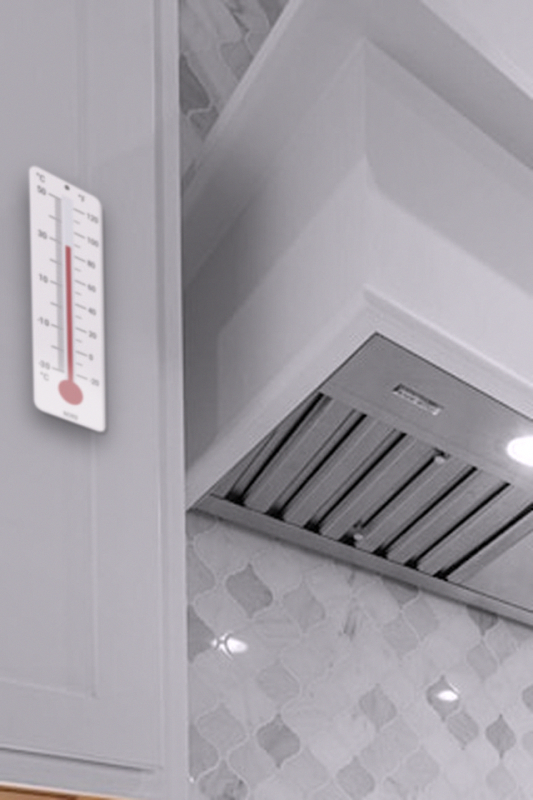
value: 30,°C
